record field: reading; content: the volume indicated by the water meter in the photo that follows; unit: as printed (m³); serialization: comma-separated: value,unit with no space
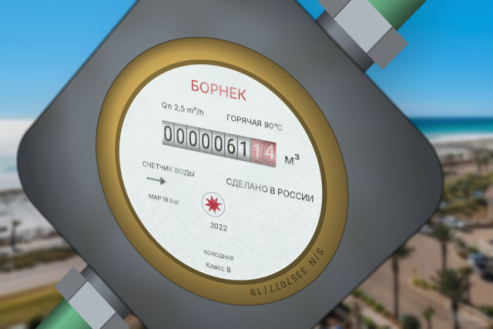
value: 61.14,m³
